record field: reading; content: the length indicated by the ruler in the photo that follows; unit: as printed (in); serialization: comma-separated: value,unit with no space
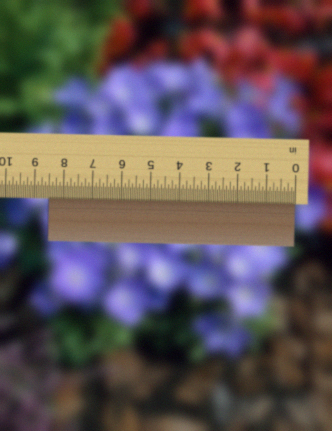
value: 8.5,in
